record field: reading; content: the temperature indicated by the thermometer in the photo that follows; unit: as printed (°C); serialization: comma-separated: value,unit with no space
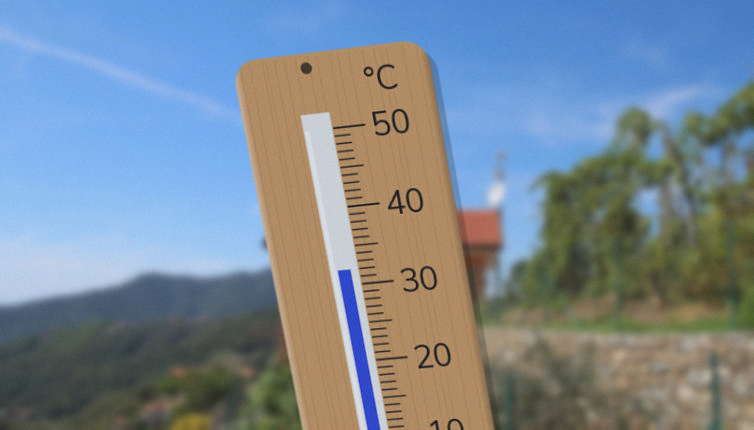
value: 32,°C
